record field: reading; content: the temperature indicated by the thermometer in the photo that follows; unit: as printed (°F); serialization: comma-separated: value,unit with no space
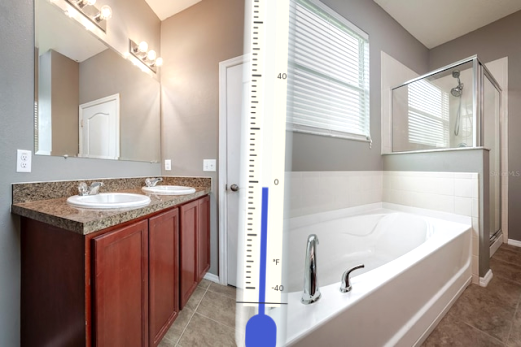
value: -2,°F
